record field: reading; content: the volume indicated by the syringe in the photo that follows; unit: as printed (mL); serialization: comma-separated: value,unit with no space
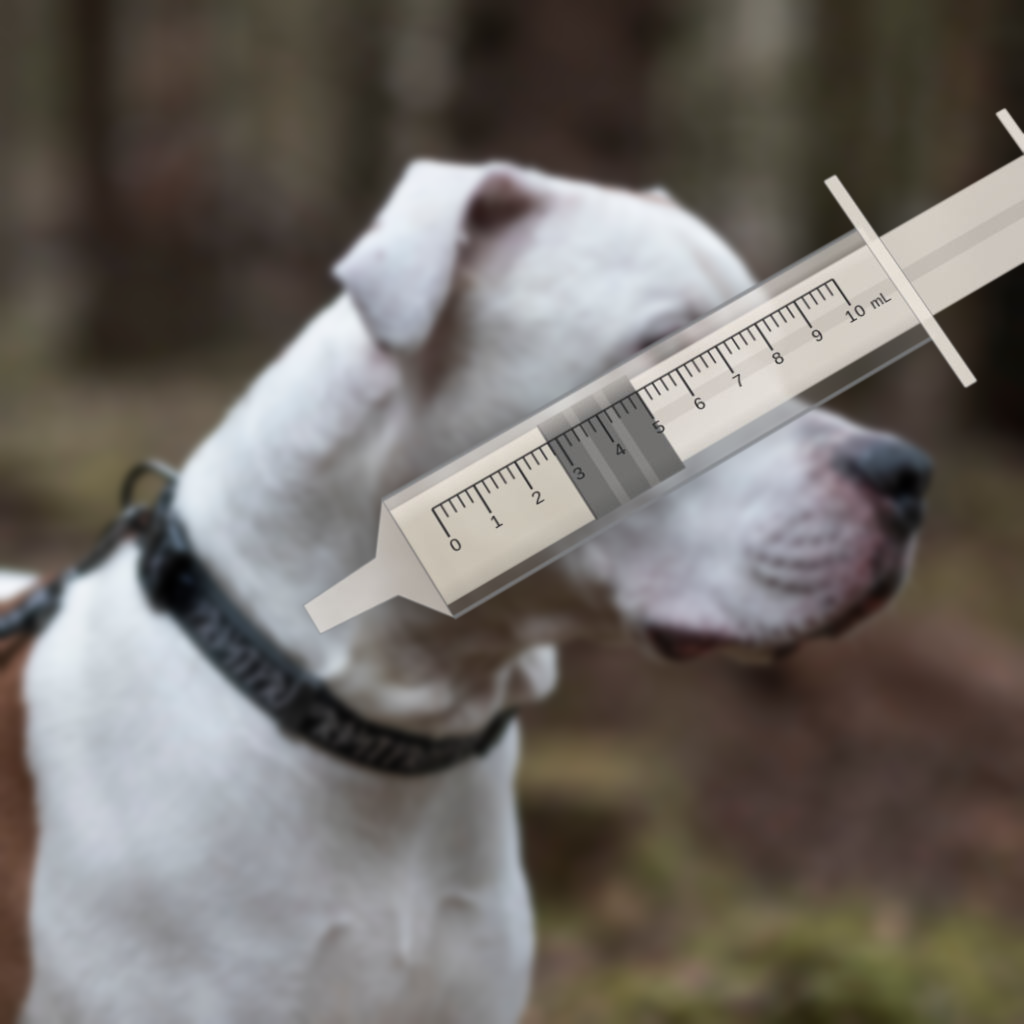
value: 2.8,mL
